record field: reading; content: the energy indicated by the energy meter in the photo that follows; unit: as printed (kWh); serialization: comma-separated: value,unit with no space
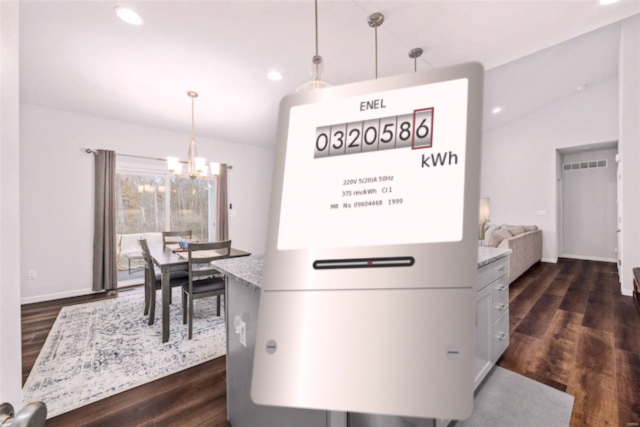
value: 32058.6,kWh
